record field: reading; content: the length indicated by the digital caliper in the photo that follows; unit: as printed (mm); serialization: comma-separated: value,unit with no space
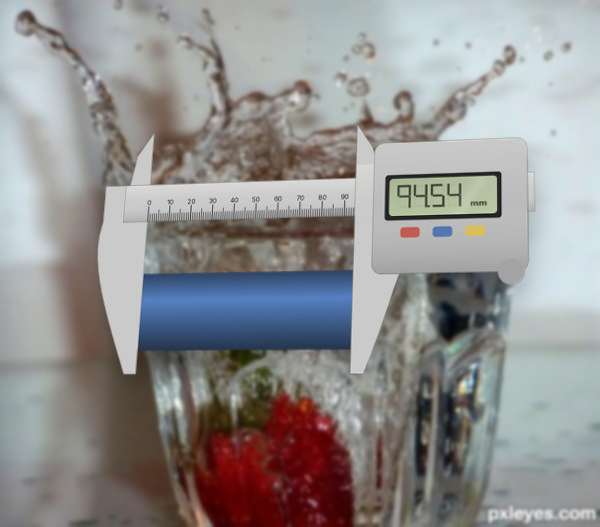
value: 94.54,mm
